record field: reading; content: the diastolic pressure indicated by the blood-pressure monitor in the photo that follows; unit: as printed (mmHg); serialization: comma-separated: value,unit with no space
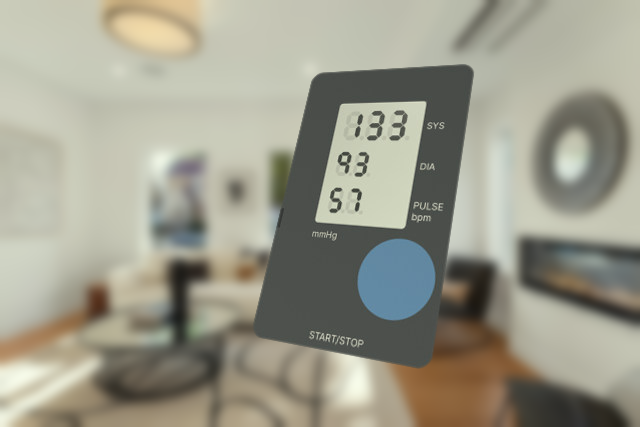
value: 93,mmHg
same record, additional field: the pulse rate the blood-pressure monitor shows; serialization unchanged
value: 57,bpm
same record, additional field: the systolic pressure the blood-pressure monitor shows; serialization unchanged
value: 133,mmHg
